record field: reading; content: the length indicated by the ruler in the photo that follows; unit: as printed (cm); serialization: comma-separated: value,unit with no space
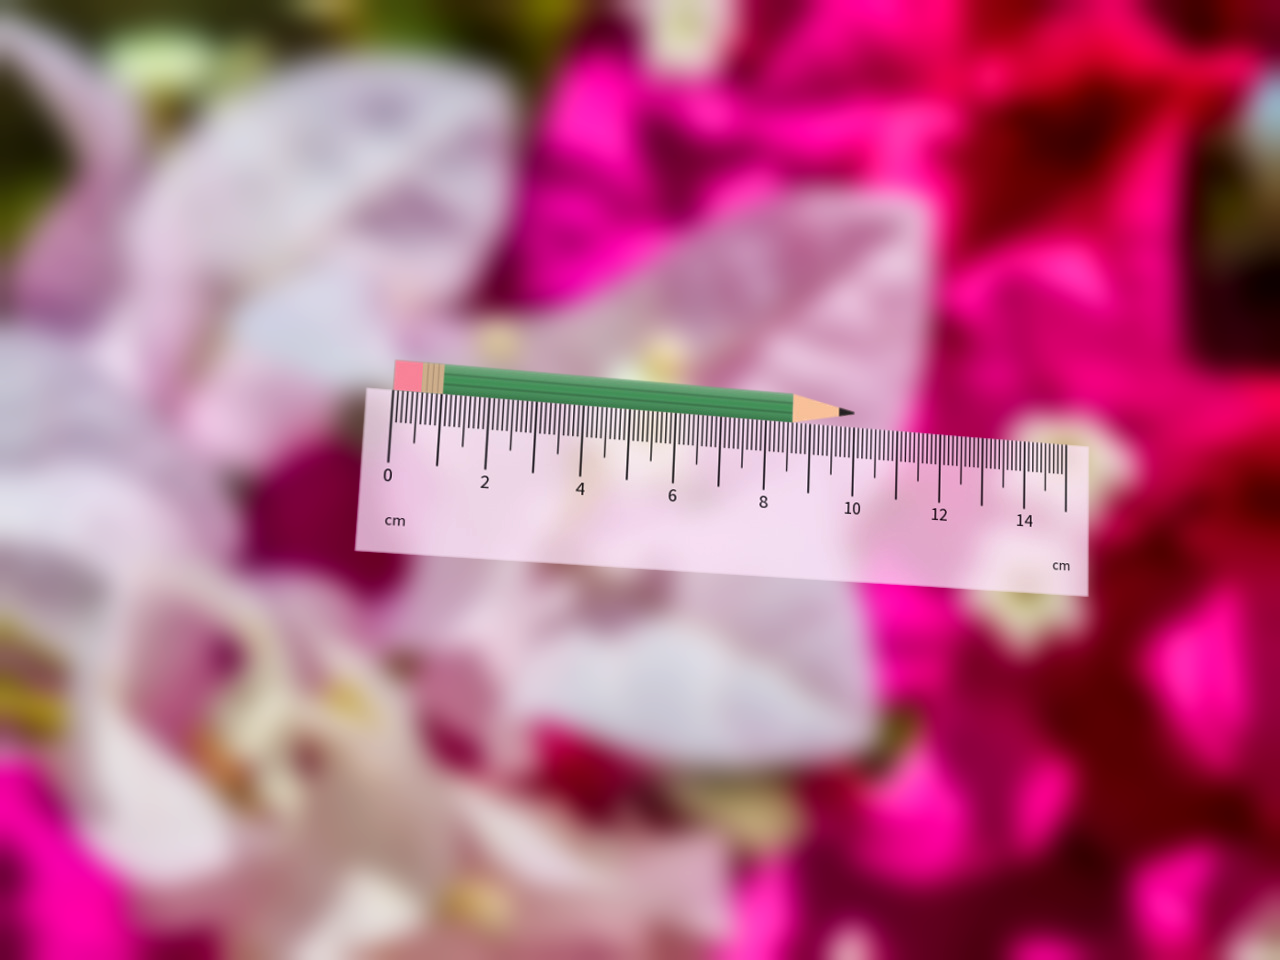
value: 10,cm
